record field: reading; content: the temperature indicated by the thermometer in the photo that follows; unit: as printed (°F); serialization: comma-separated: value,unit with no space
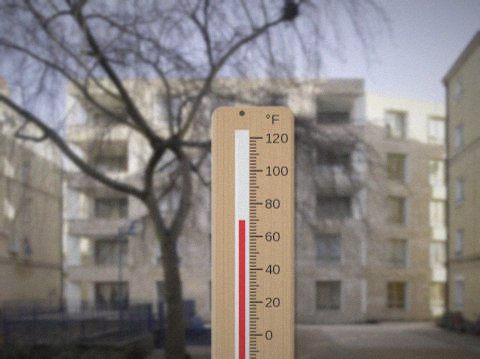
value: 70,°F
